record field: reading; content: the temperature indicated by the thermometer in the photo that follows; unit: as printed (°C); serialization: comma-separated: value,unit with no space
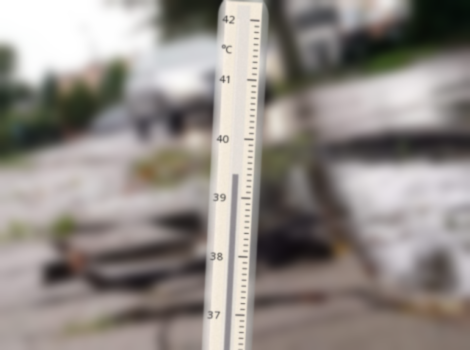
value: 39.4,°C
